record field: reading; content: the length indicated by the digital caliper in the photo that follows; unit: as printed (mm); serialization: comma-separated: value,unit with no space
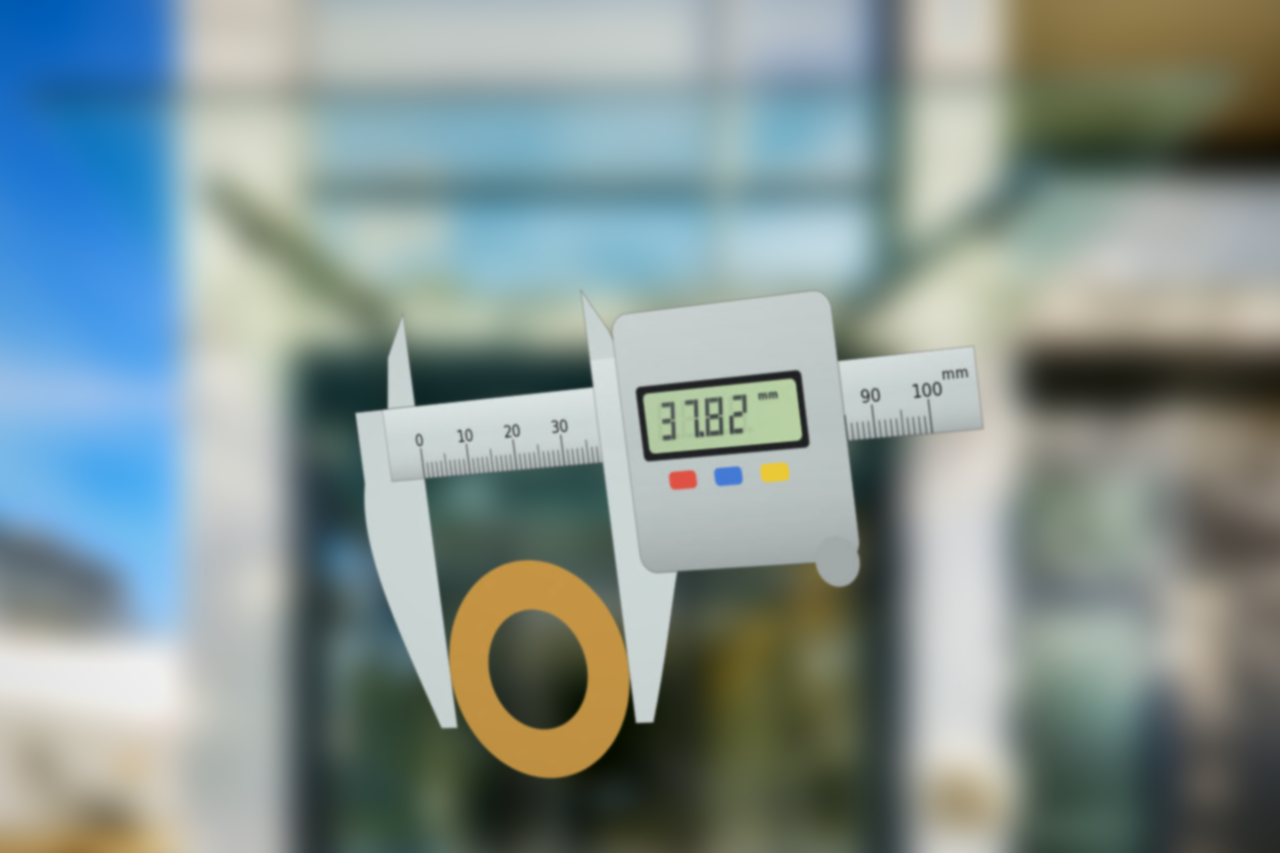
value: 37.82,mm
